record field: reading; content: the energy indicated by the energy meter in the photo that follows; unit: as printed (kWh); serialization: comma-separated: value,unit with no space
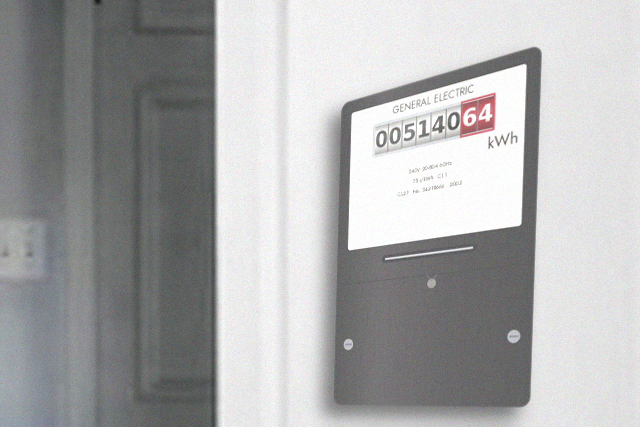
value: 5140.64,kWh
